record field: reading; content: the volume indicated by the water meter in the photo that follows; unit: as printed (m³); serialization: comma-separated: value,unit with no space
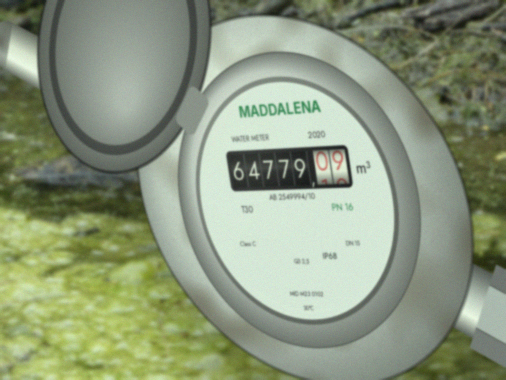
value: 64779.09,m³
